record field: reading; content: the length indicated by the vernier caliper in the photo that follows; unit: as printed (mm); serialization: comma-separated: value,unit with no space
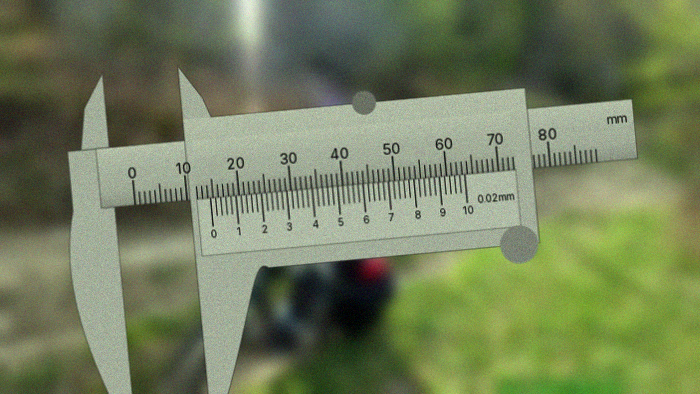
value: 14.5,mm
